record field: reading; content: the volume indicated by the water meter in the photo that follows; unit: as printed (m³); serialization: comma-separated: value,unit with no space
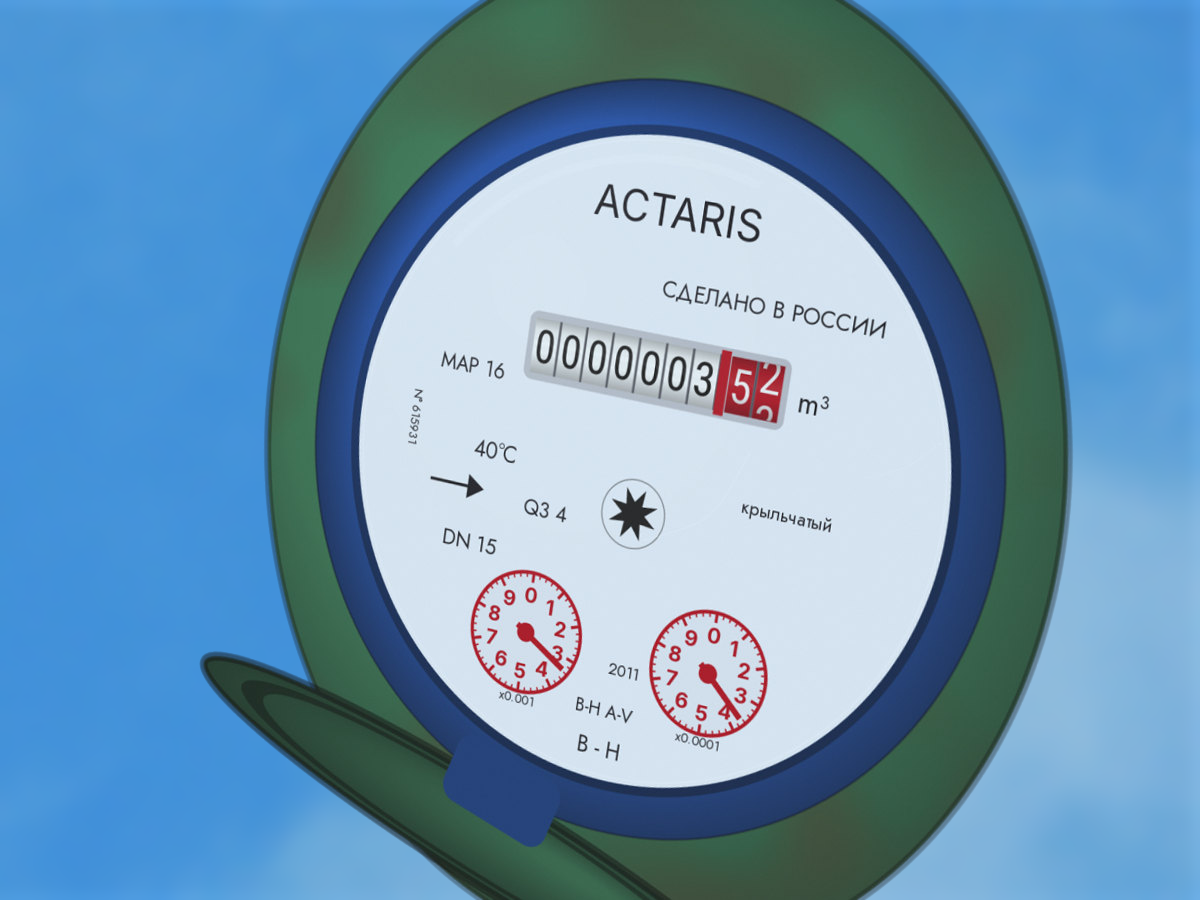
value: 3.5233,m³
